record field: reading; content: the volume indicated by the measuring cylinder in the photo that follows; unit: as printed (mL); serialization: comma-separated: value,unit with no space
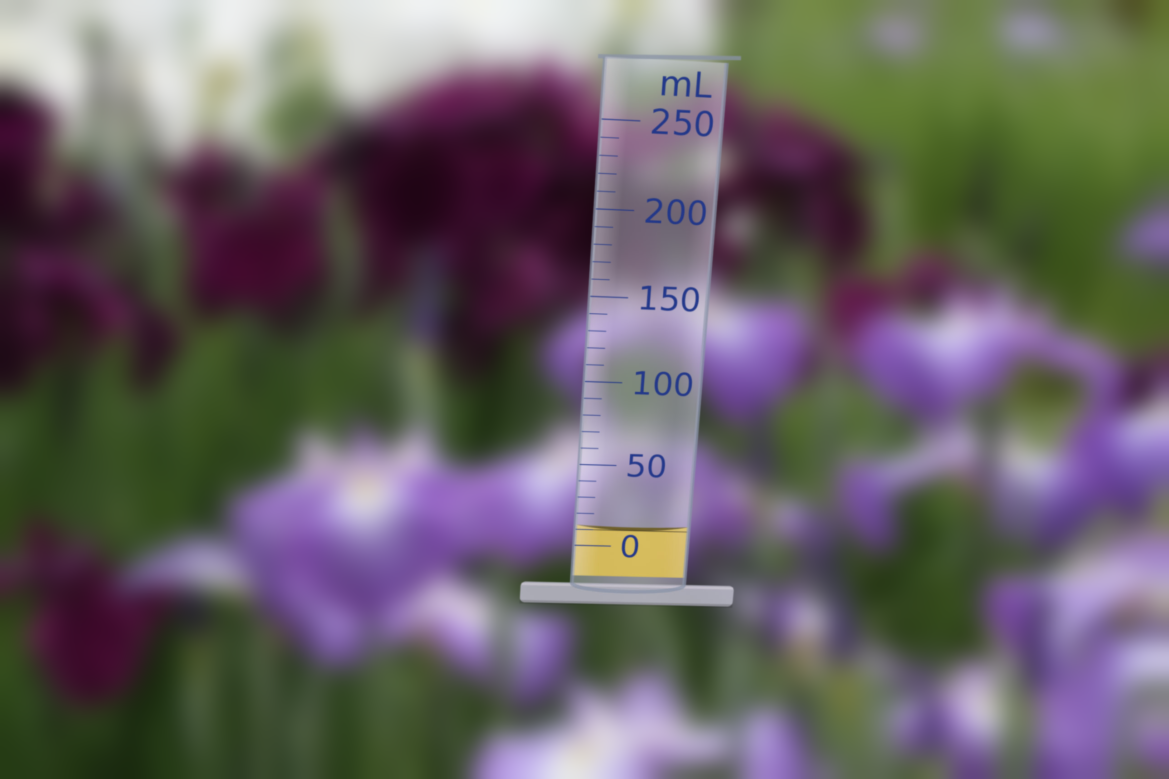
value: 10,mL
